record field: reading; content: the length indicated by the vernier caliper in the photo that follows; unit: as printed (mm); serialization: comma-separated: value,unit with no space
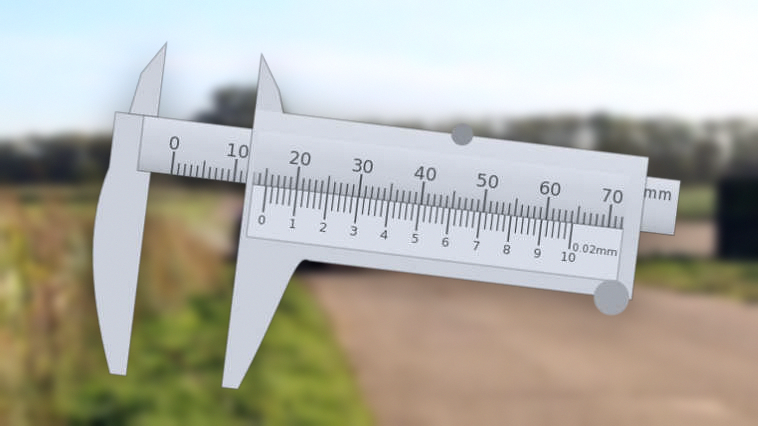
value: 15.2,mm
